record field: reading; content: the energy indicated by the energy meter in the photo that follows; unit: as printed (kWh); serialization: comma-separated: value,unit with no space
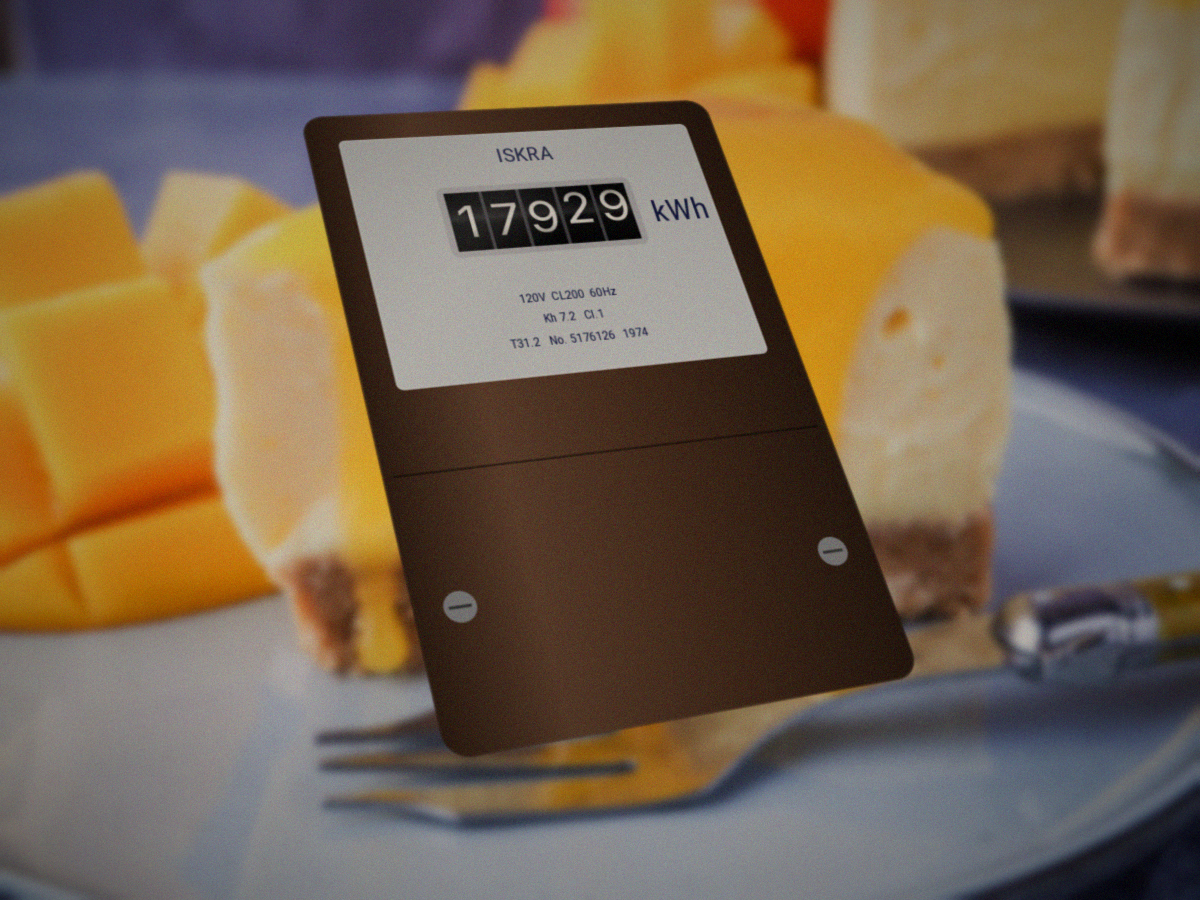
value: 17929,kWh
